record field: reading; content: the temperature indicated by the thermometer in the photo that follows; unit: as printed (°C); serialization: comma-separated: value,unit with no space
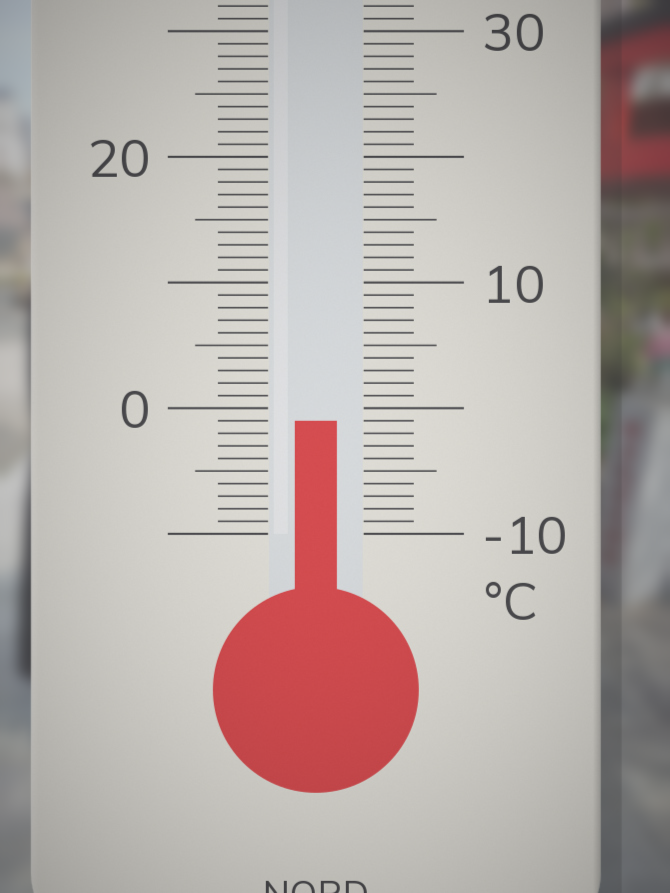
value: -1,°C
